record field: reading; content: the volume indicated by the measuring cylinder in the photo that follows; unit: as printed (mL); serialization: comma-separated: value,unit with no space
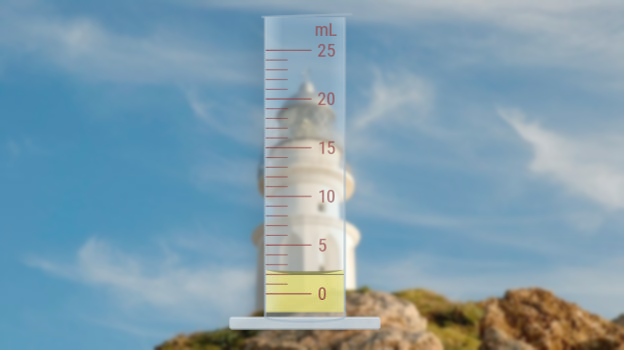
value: 2,mL
